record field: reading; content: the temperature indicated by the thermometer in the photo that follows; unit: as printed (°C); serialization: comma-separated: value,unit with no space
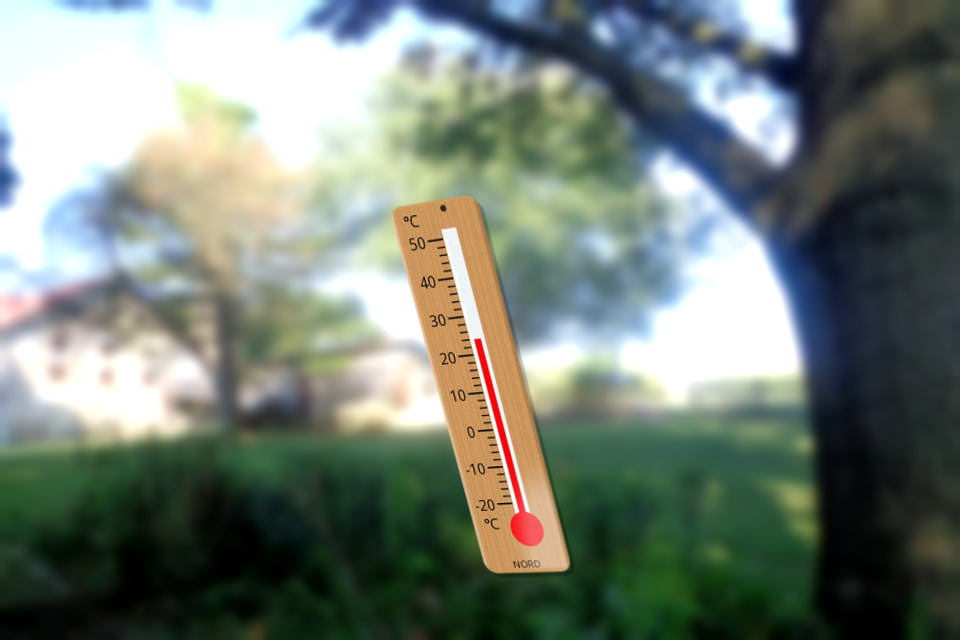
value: 24,°C
